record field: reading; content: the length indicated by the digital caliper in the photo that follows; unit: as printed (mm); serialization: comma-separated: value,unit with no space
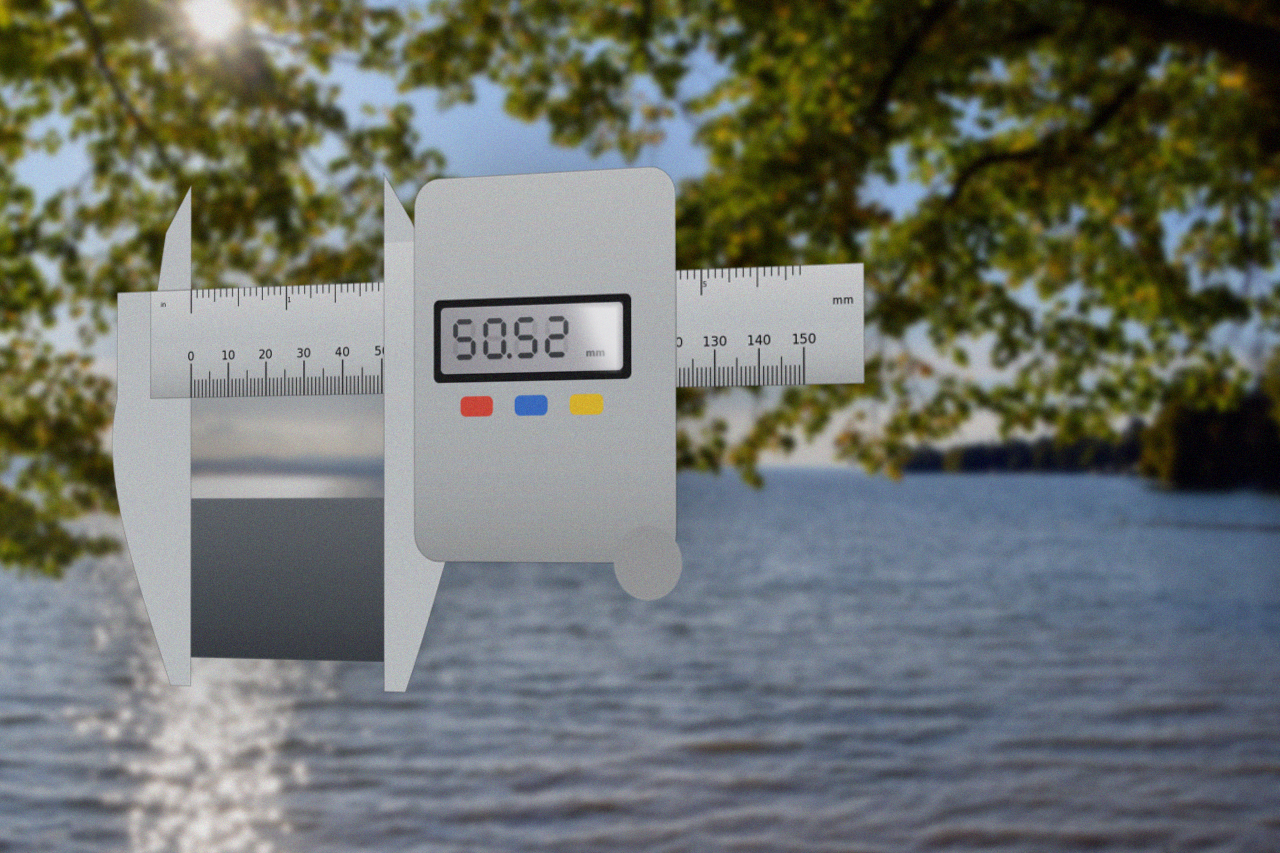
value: 50.52,mm
